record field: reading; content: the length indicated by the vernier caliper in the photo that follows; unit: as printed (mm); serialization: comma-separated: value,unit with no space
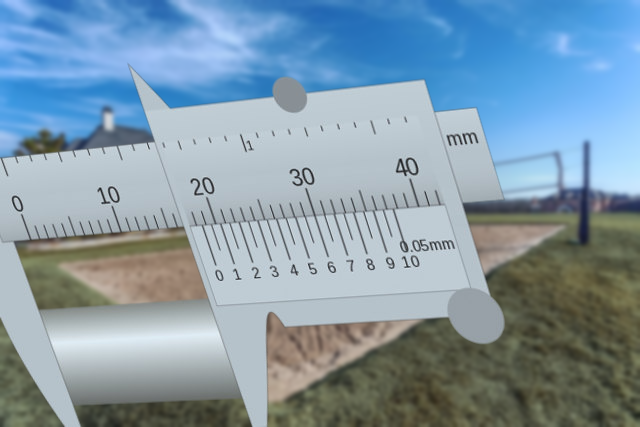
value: 18.6,mm
